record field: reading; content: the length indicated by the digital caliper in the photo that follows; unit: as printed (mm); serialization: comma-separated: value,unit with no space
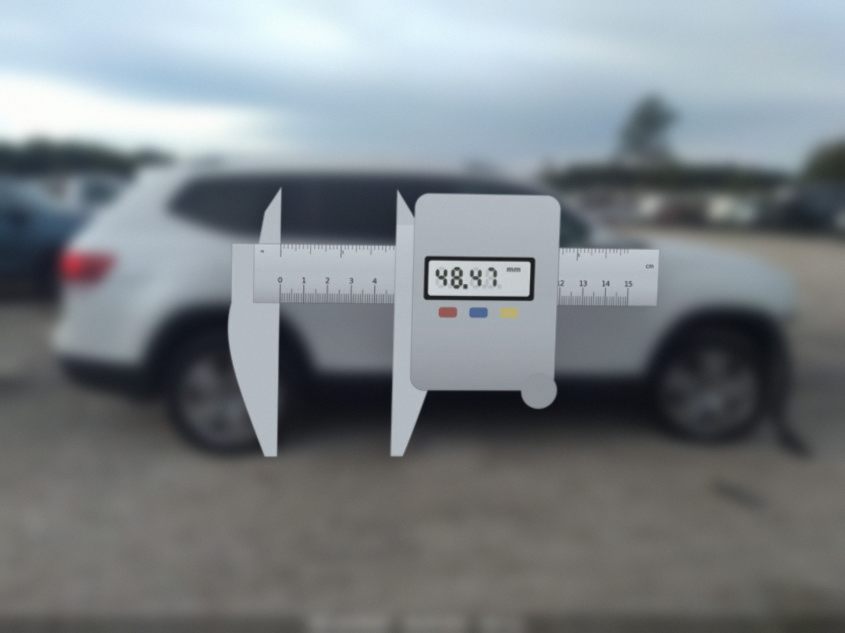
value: 48.47,mm
